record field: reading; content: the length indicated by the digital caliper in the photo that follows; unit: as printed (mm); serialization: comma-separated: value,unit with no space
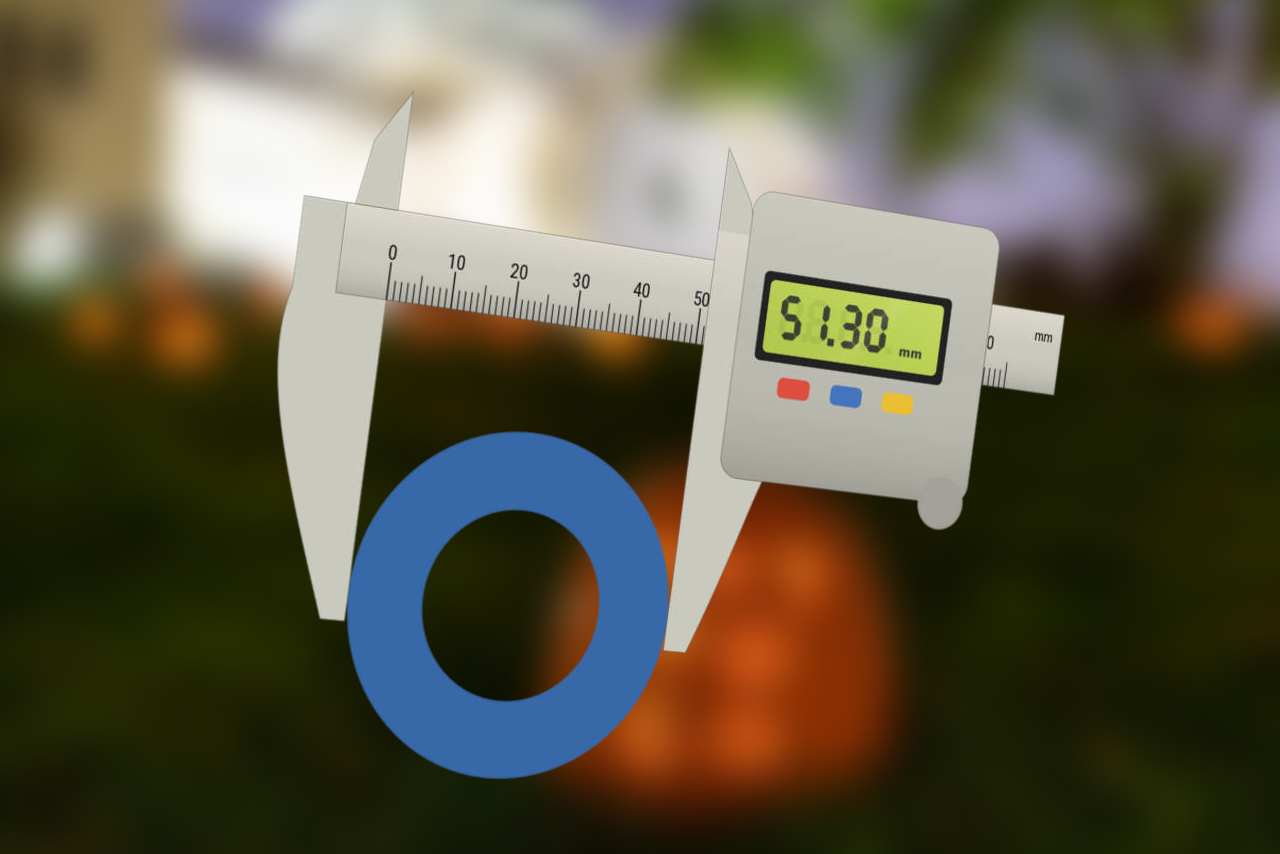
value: 51.30,mm
